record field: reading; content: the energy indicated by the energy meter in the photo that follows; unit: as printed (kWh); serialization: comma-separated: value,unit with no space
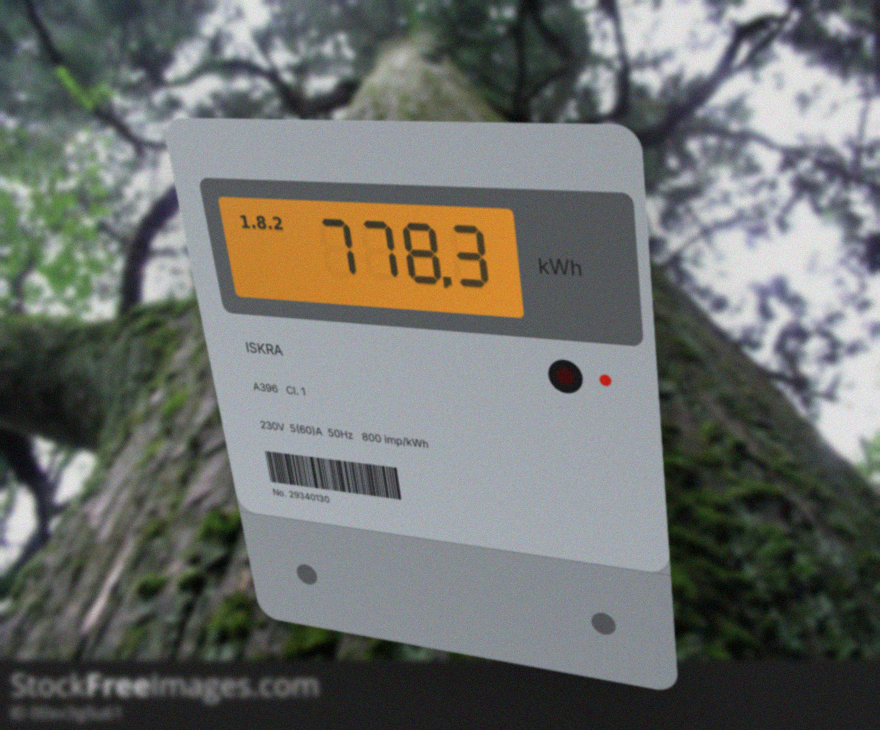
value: 778.3,kWh
